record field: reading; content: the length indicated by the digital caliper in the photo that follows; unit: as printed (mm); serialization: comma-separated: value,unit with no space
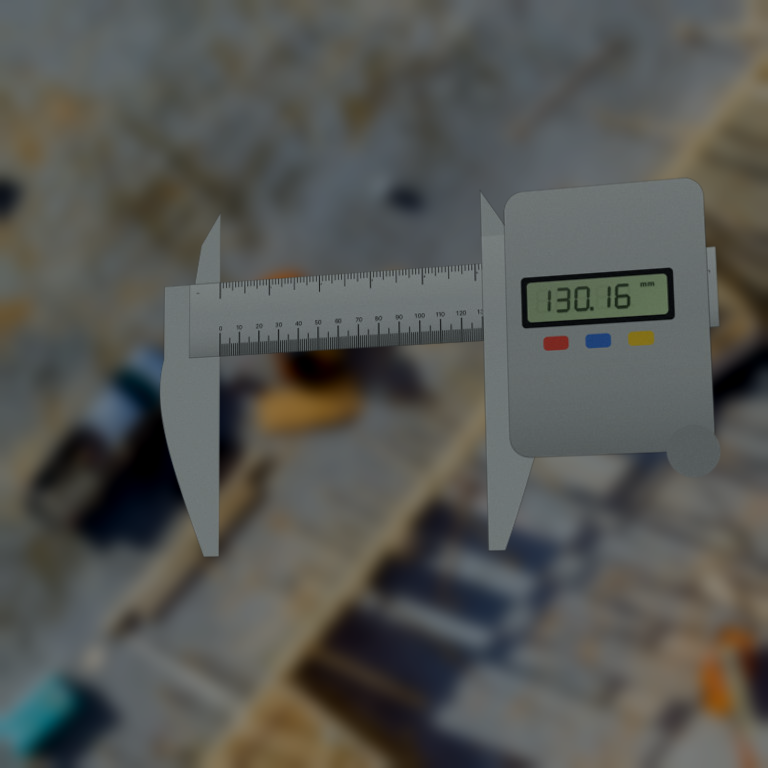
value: 130.16,mm
